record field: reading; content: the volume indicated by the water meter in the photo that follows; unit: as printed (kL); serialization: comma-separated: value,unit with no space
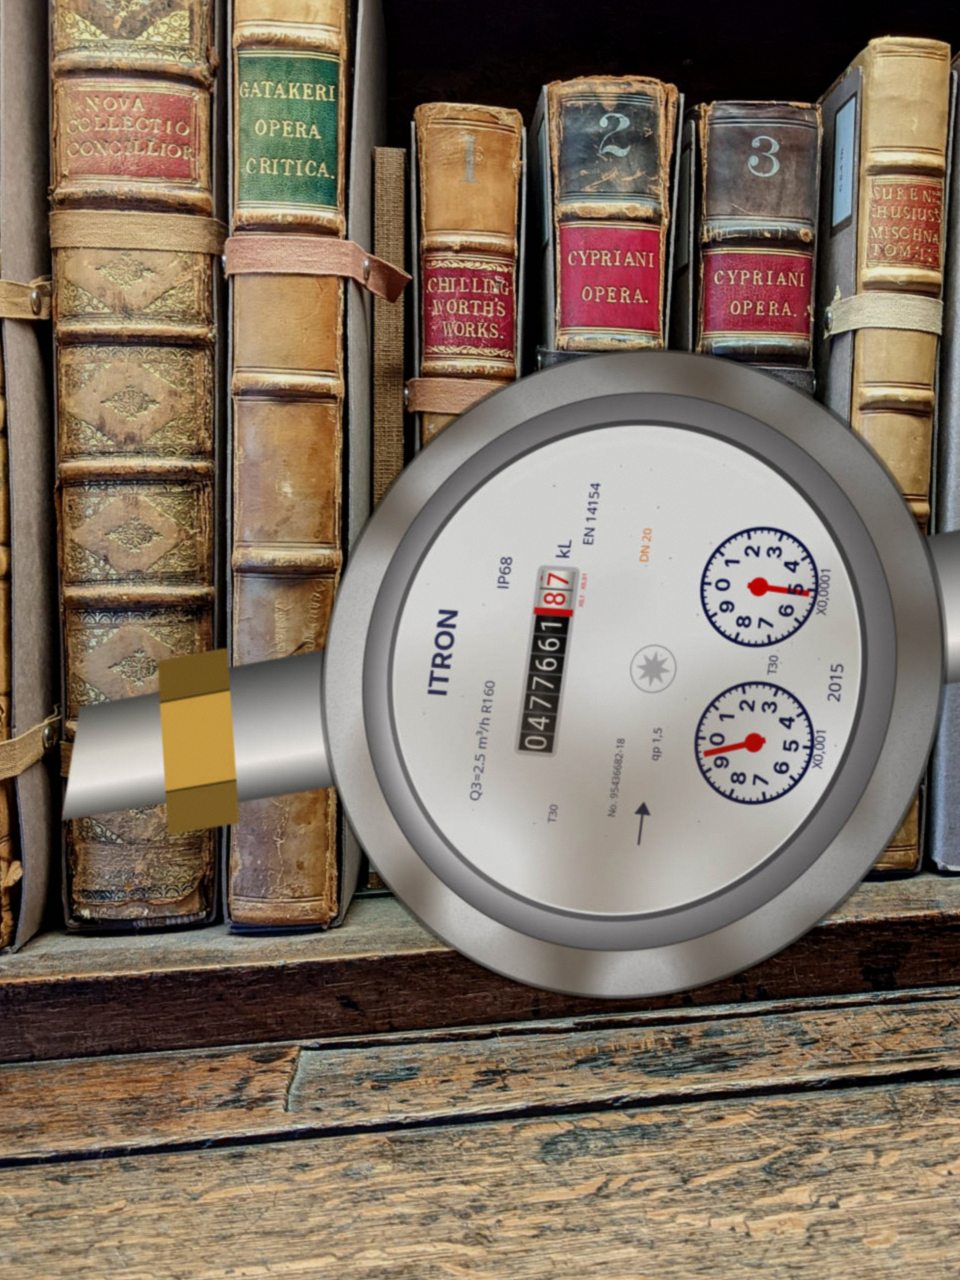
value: 477661.8695,kL
